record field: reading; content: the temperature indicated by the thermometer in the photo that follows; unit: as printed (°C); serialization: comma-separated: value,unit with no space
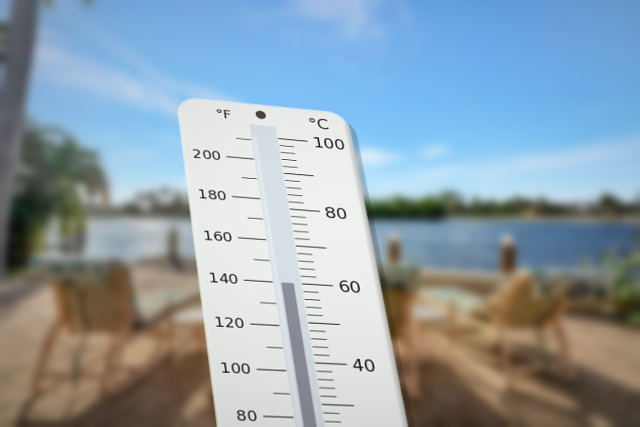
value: 60,°C
